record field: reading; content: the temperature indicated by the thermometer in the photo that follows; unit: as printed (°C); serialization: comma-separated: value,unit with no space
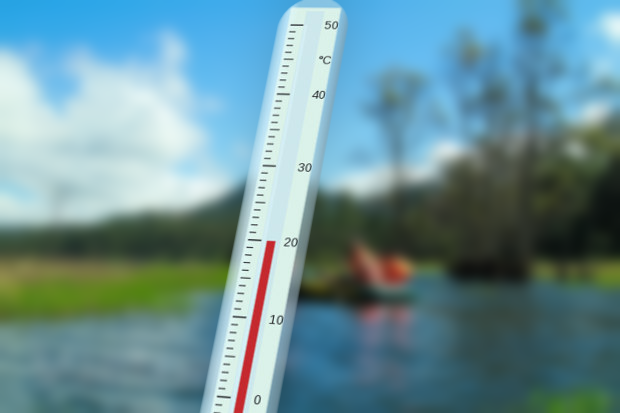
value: 20,°C
